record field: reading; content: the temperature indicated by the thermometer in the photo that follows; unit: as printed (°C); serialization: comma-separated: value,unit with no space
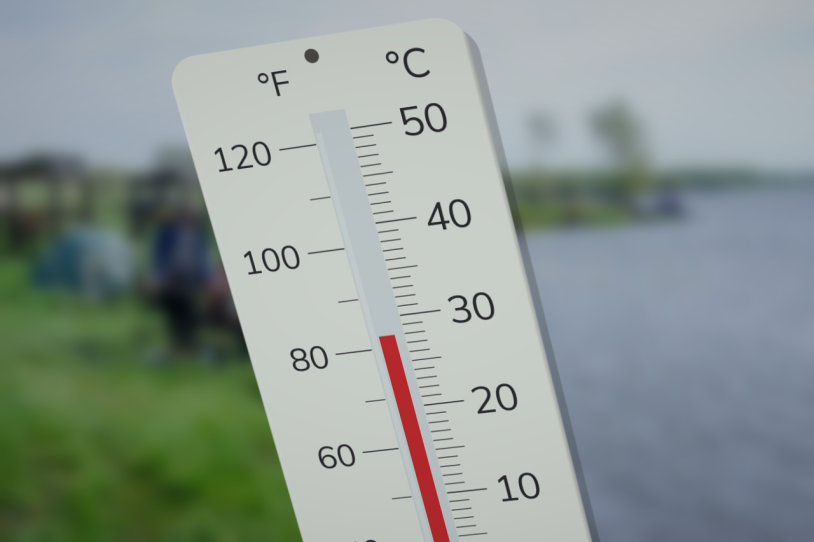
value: 28,°C
